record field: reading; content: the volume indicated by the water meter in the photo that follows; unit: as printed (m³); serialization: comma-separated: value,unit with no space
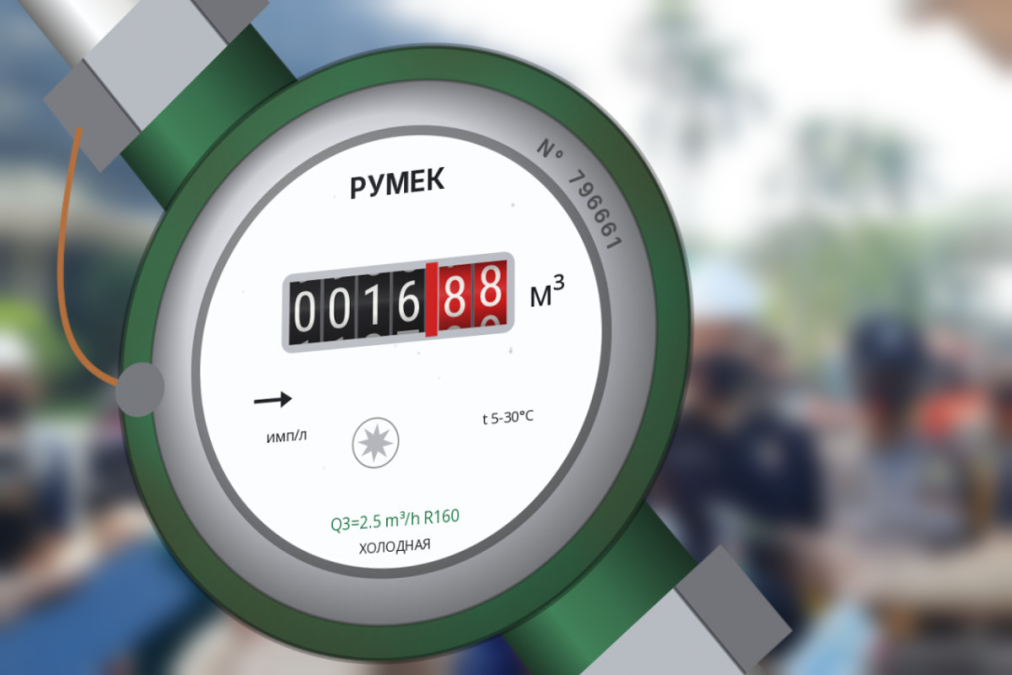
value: 16.88,m³
